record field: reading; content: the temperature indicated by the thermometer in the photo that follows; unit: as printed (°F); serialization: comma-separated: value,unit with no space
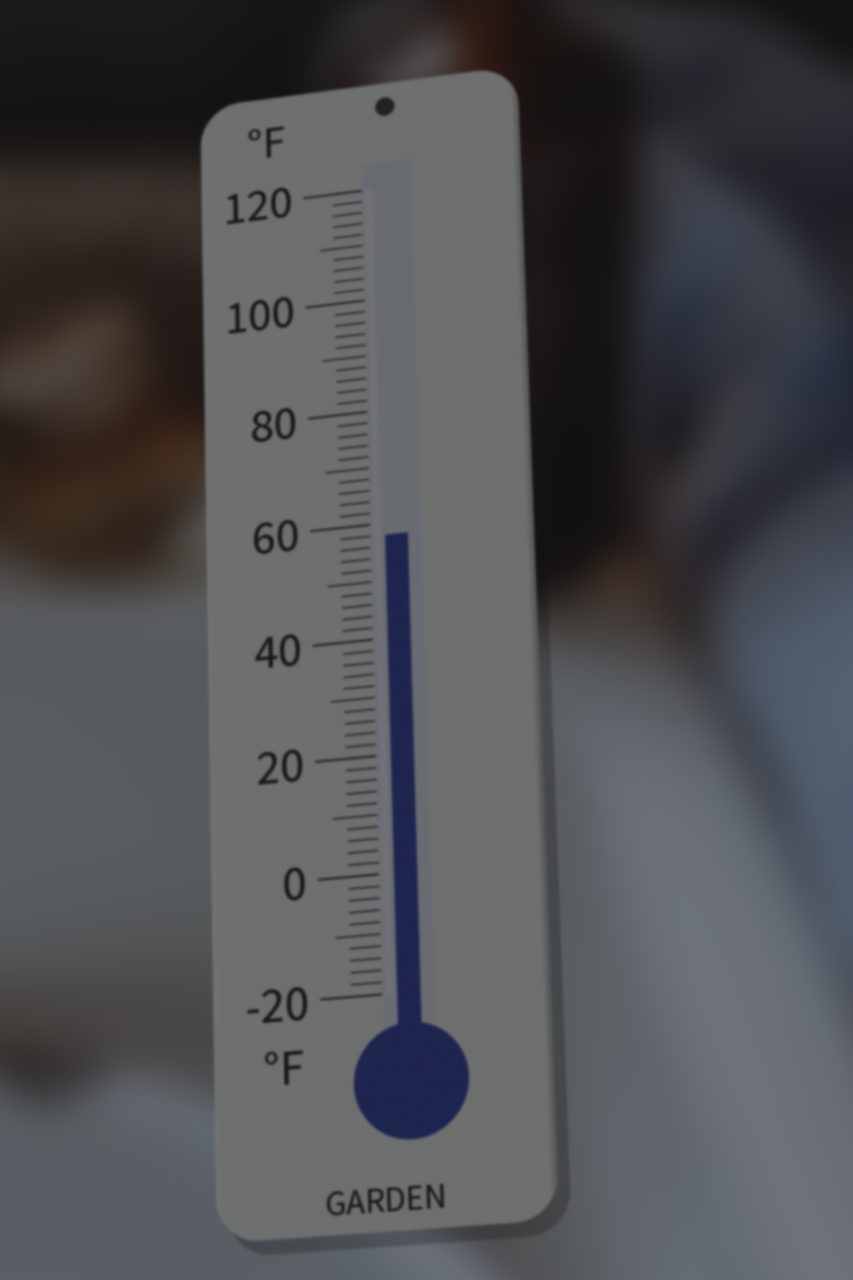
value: 58,°F
